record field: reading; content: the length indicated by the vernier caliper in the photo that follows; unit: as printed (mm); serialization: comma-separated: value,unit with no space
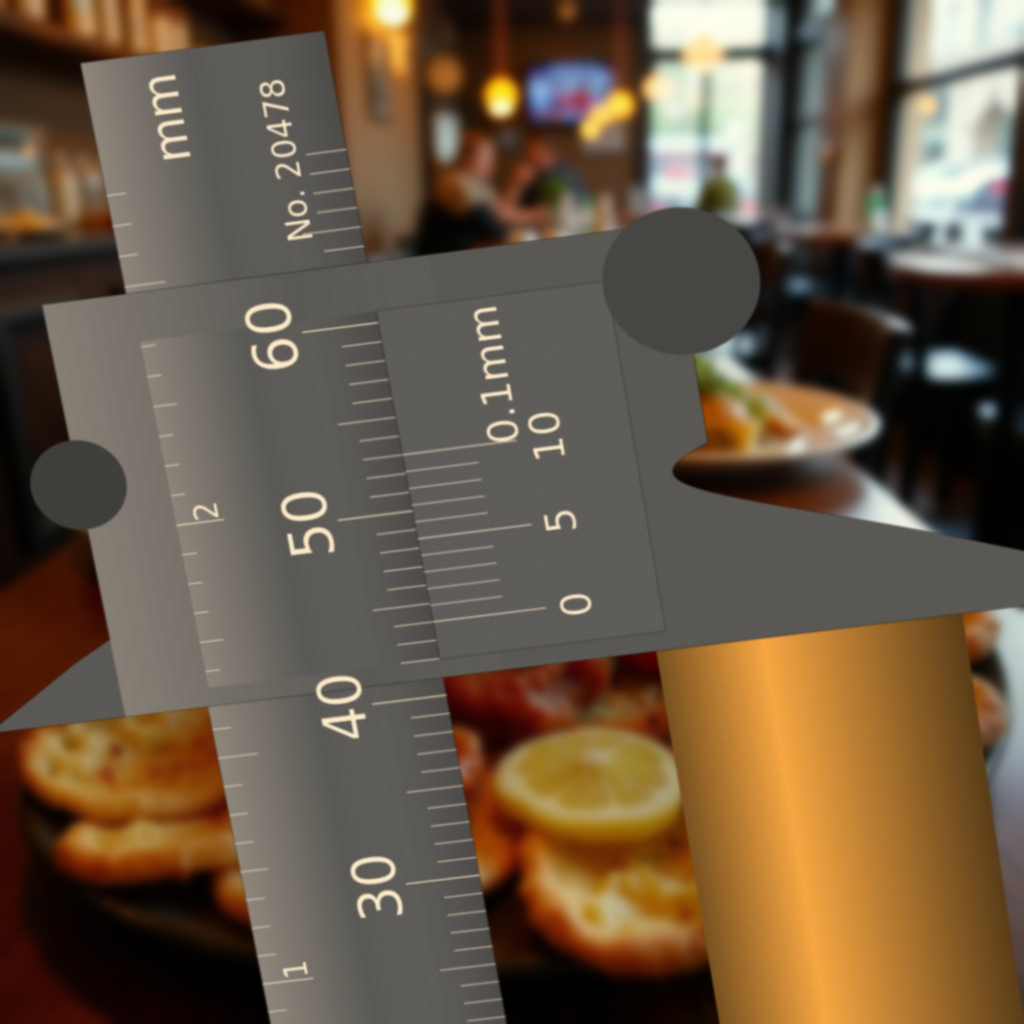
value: 44.0,mm
